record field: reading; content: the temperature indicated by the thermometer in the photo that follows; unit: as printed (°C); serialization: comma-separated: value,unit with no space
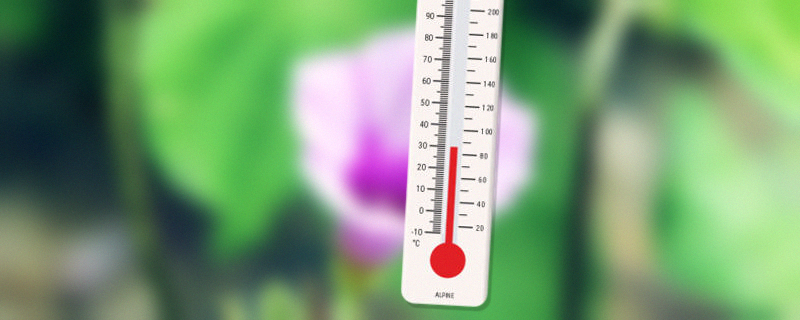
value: 30,°C
